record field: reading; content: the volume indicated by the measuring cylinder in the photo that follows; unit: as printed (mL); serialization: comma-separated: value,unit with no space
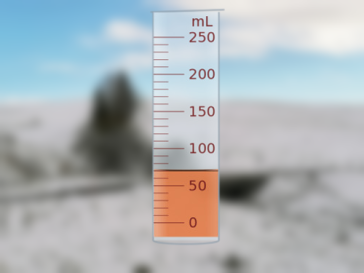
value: 70,mL
